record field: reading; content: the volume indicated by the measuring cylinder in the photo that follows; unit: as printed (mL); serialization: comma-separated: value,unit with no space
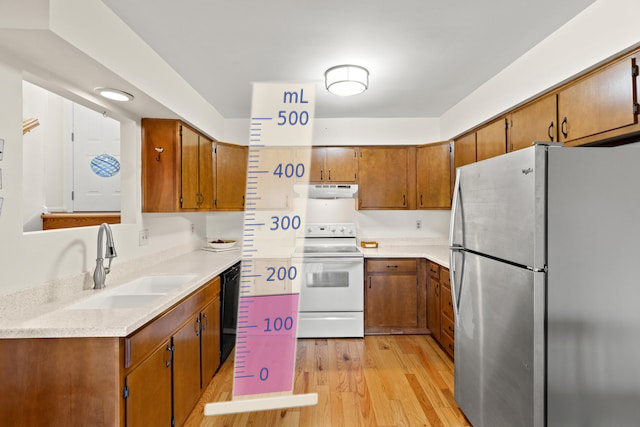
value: 160,mL
